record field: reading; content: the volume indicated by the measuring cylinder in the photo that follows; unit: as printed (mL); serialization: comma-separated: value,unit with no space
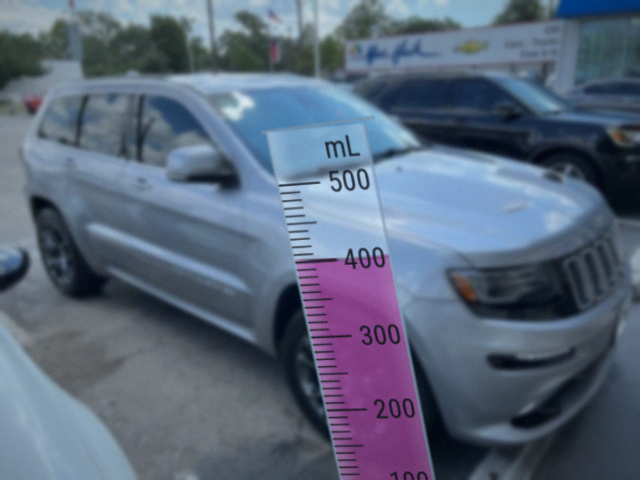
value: 400,mL
